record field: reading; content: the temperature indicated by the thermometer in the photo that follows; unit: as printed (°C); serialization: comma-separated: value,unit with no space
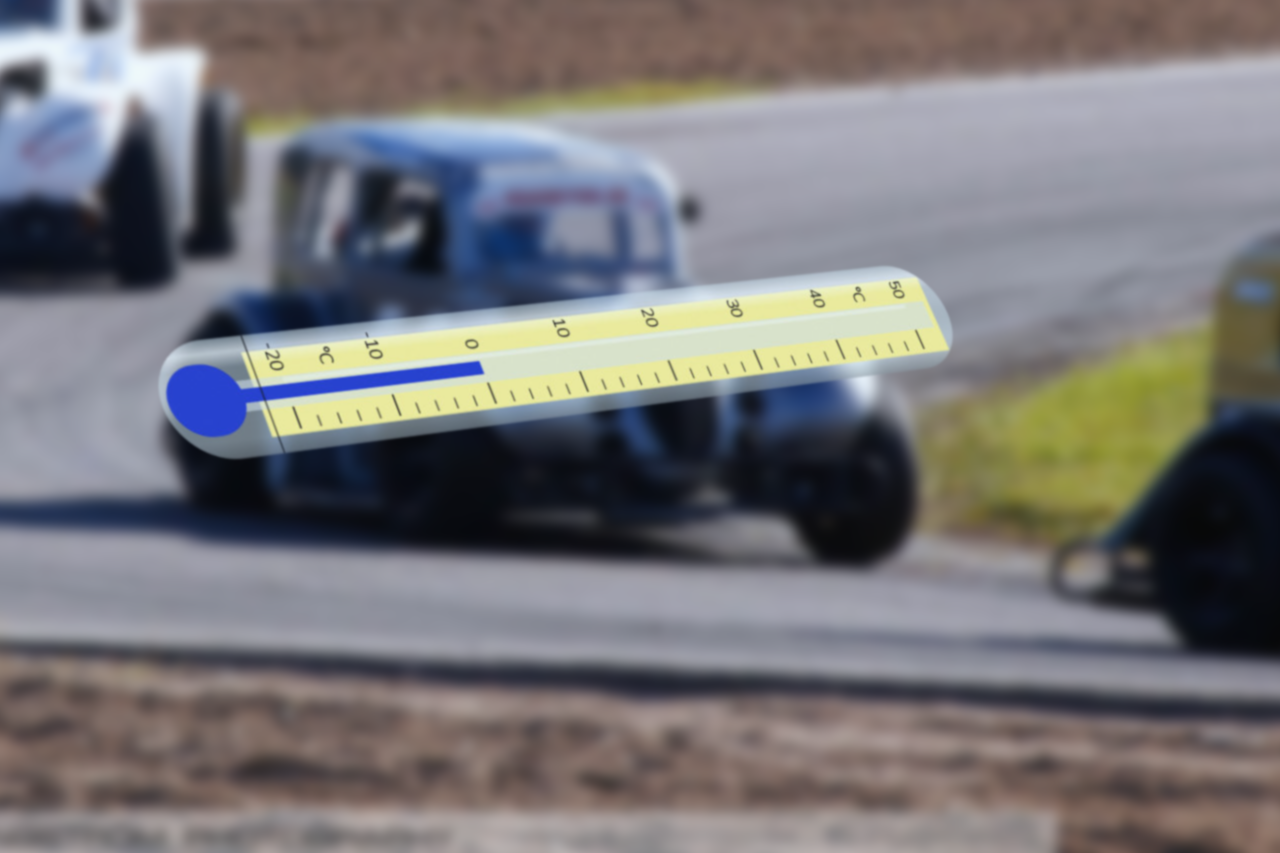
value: 0,°C
